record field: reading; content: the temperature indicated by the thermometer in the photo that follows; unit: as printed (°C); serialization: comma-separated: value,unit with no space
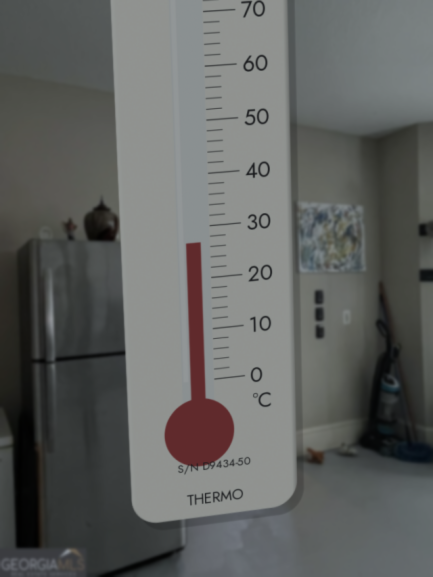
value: 27,°C
